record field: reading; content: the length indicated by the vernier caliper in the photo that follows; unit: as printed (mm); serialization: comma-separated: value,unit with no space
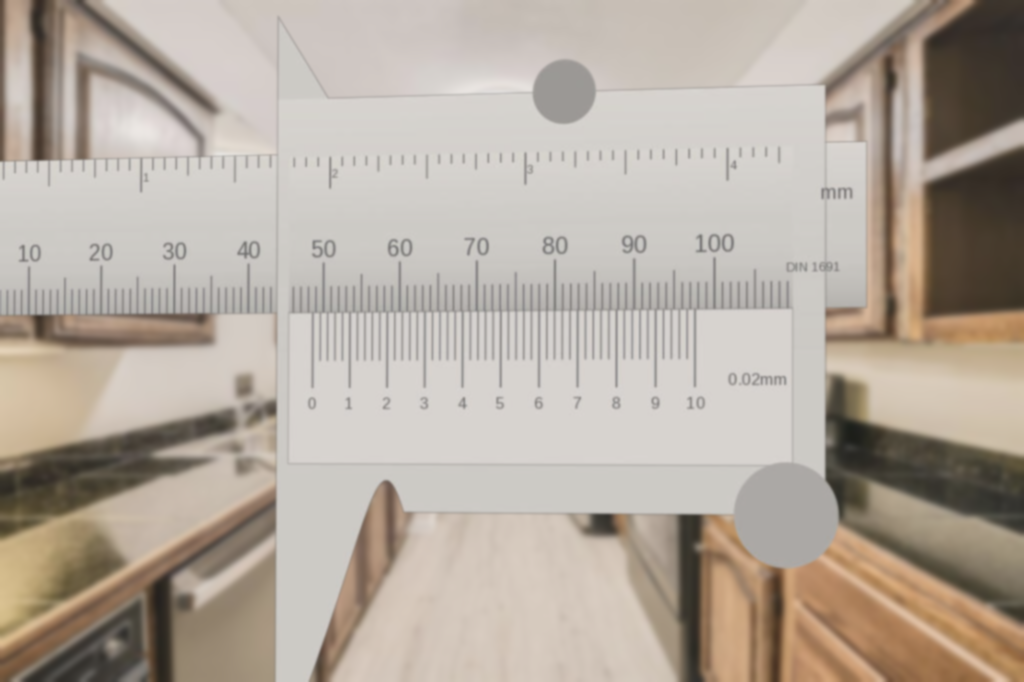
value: 48.6,mm
